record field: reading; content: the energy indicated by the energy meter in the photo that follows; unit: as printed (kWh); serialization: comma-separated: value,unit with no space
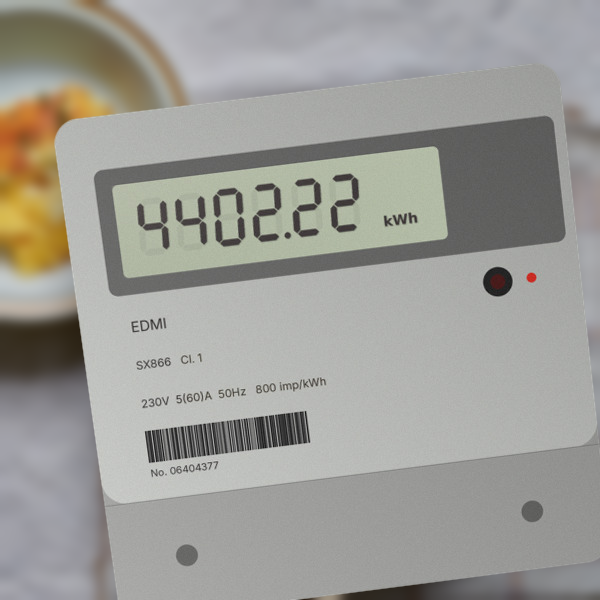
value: 4402.22,kWh
